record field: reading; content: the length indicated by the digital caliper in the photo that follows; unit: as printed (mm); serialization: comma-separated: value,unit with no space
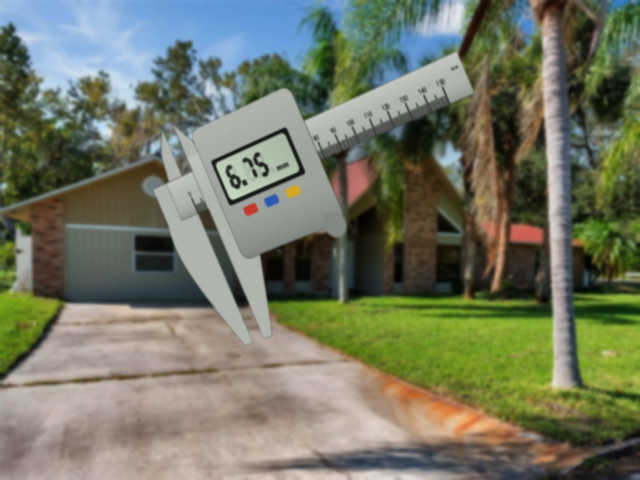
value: 6.75,mm
